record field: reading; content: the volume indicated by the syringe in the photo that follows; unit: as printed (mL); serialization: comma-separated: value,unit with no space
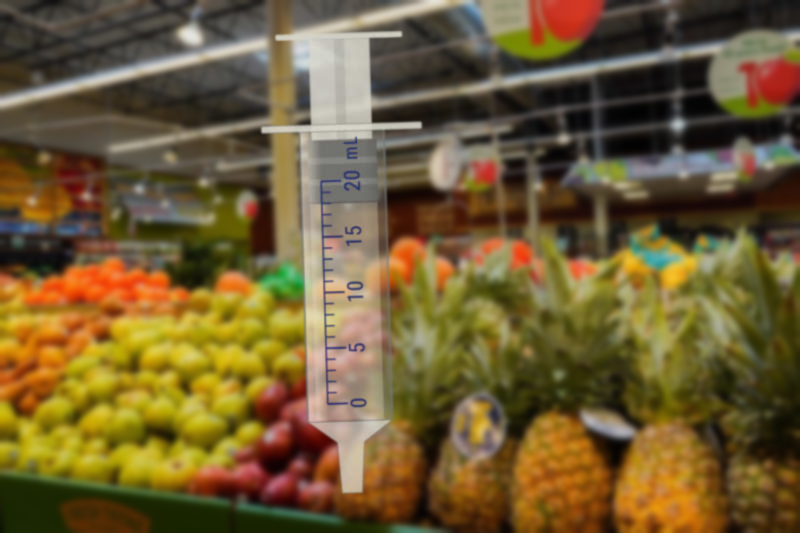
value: 18,mL
